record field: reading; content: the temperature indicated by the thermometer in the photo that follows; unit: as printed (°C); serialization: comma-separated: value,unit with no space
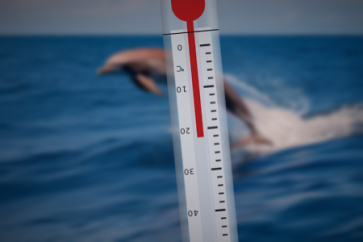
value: 22,°C
